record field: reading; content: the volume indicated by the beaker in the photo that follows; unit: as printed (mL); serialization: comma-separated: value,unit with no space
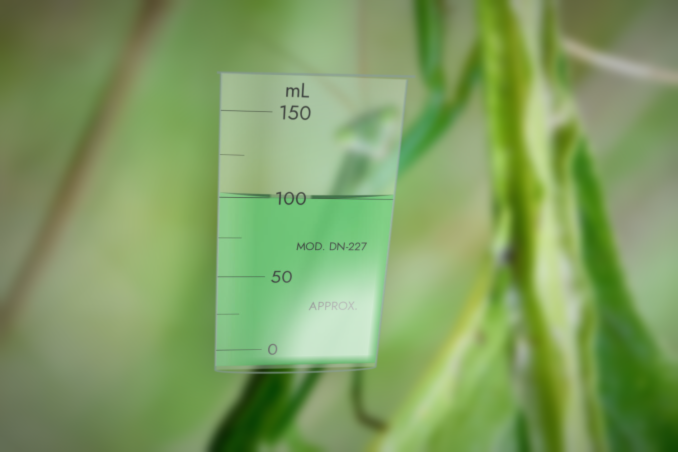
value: 100,mL
